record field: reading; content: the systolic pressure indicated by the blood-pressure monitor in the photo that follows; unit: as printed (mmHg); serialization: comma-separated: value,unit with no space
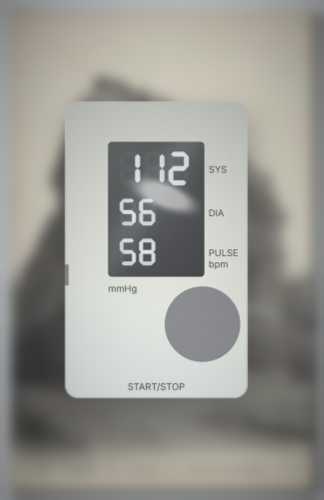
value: 112,mmHg
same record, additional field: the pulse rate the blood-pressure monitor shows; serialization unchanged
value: 58,bpm
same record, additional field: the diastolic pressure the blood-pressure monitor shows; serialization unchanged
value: 56,mmHg
